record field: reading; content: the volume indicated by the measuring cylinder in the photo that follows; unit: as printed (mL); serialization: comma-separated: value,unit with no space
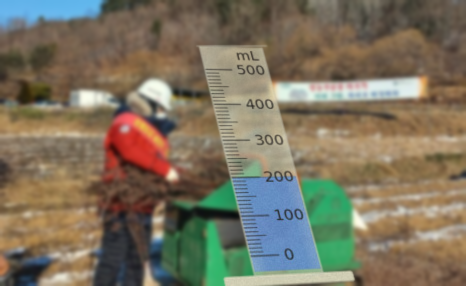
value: 200,mL
